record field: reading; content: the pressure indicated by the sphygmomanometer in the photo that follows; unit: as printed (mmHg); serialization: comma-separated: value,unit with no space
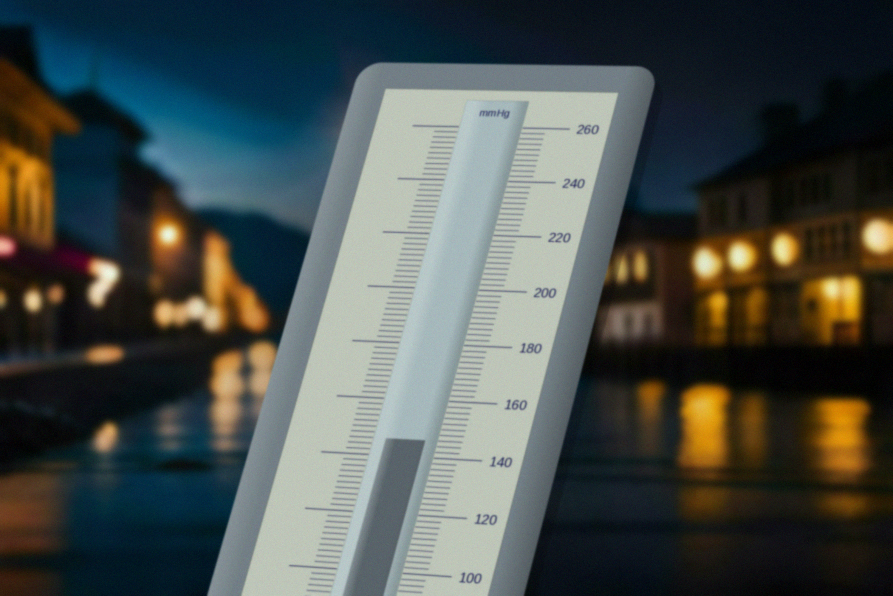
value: 146,mmHg
